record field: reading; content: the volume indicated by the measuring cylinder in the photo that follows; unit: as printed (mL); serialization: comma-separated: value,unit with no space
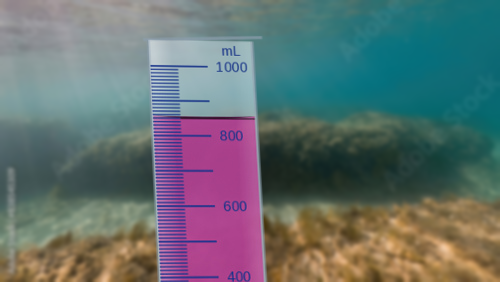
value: 850,mL
